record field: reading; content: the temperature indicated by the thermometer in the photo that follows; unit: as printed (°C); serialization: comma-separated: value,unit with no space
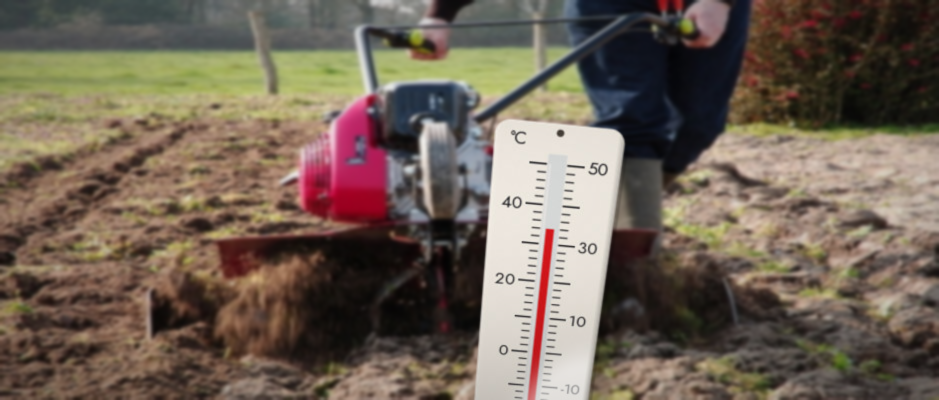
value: 34,°C
